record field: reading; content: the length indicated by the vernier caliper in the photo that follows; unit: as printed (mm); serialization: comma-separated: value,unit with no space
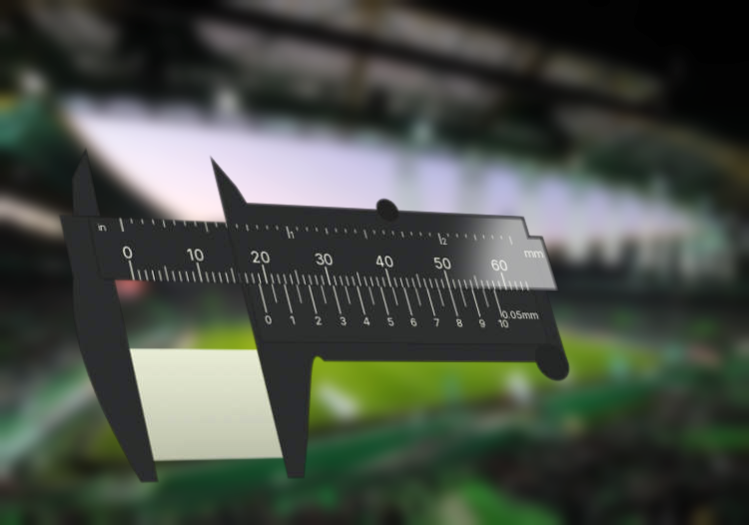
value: 18.8,mm
